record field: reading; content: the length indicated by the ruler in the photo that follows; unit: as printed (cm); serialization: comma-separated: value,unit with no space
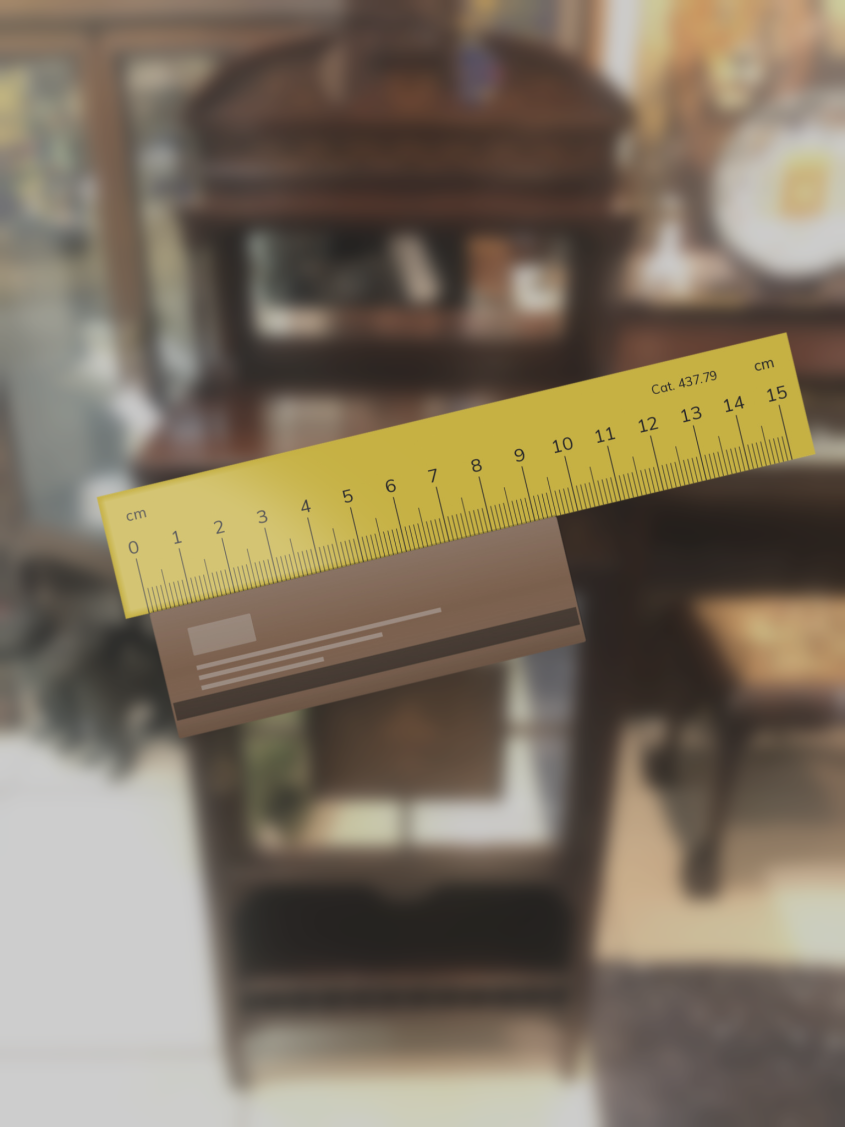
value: 9.5,cm
